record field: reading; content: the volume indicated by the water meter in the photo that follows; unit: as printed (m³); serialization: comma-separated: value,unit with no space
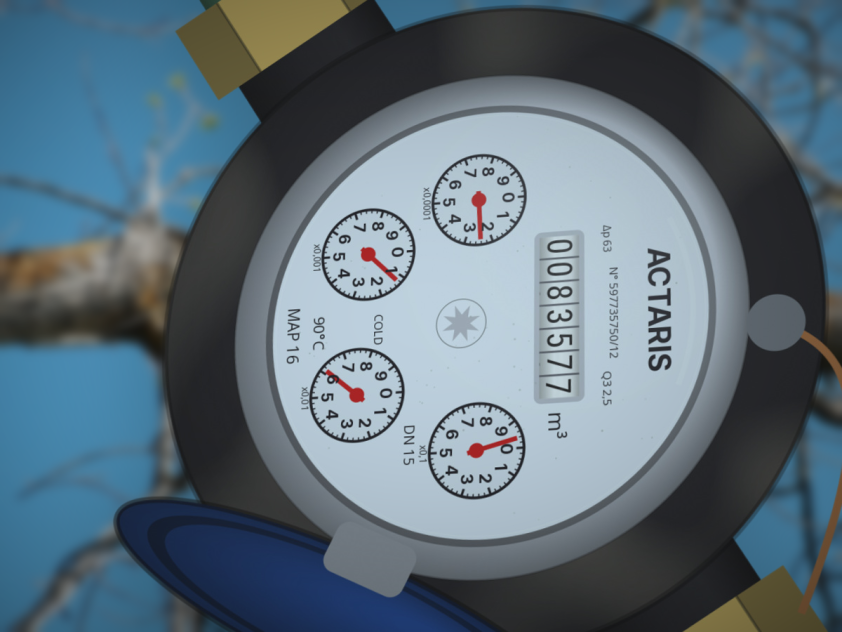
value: 83576.9612,m³
